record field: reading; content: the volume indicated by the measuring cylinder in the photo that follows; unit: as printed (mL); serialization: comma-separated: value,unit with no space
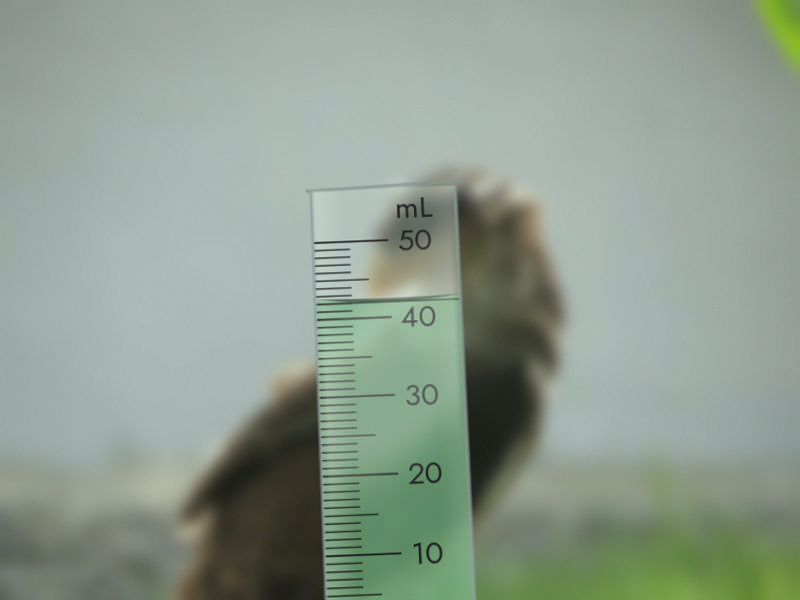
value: 42,mL
